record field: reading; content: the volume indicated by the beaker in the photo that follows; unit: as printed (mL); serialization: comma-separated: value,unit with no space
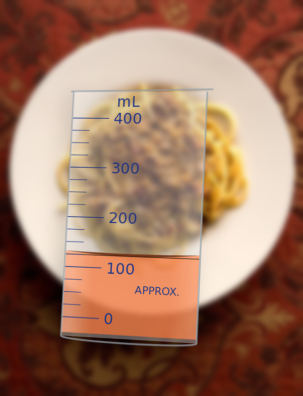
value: 125,mL
